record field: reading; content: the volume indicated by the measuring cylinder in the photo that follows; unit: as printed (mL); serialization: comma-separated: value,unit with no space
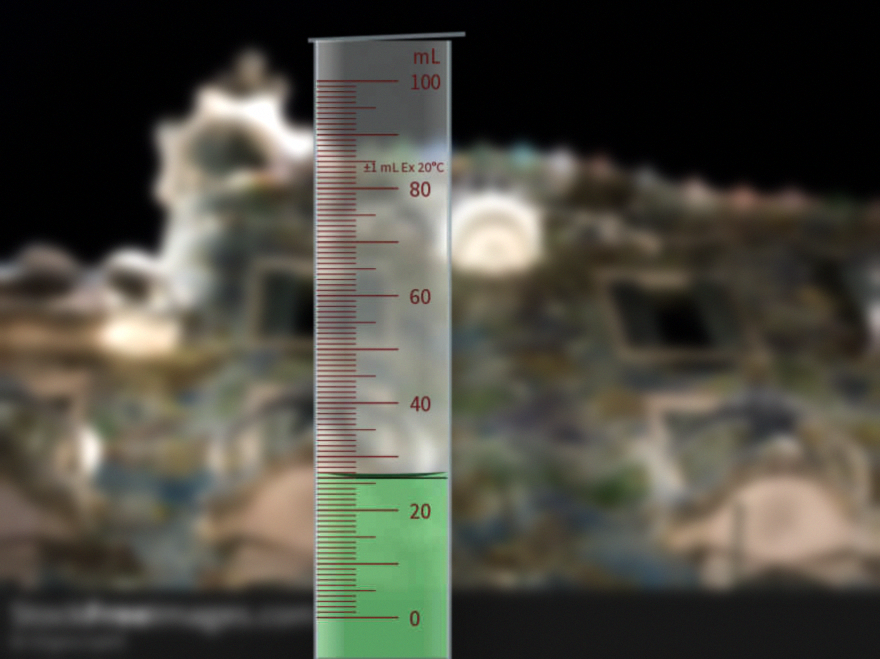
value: 26,mL
